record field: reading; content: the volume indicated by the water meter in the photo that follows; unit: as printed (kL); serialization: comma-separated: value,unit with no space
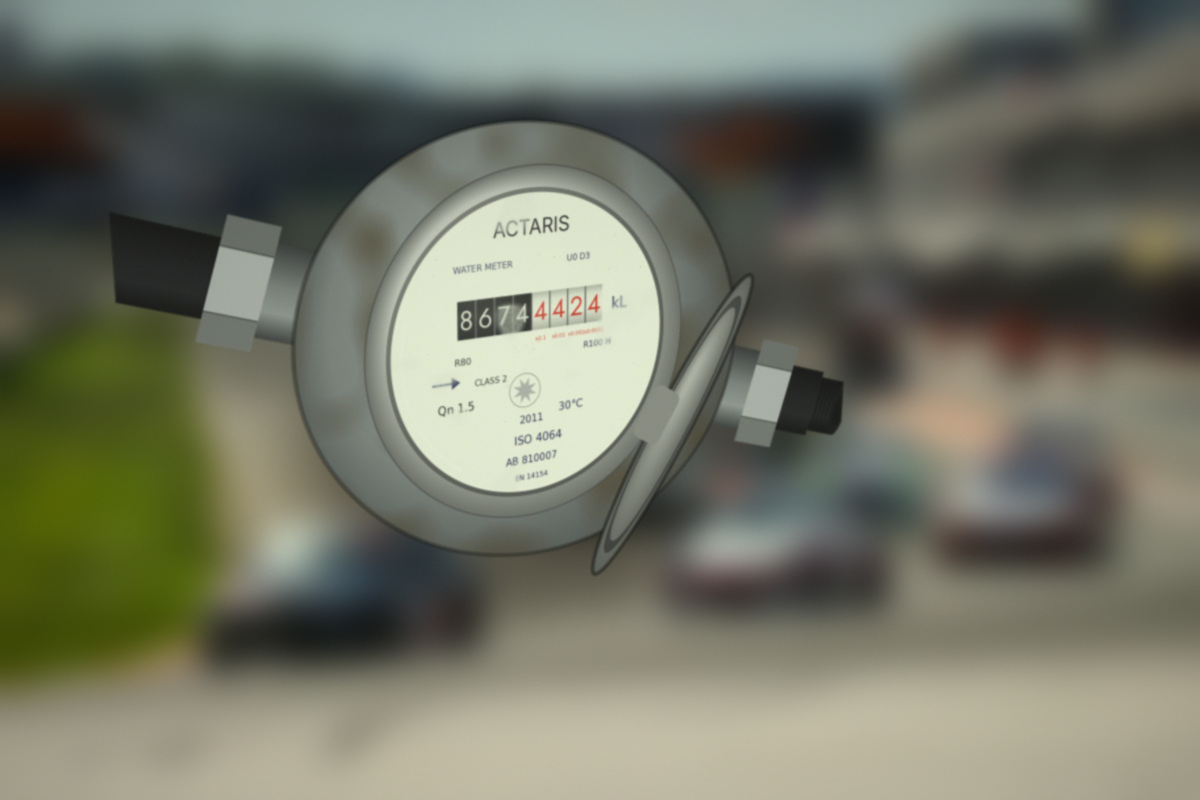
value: 8674.4424,kL
